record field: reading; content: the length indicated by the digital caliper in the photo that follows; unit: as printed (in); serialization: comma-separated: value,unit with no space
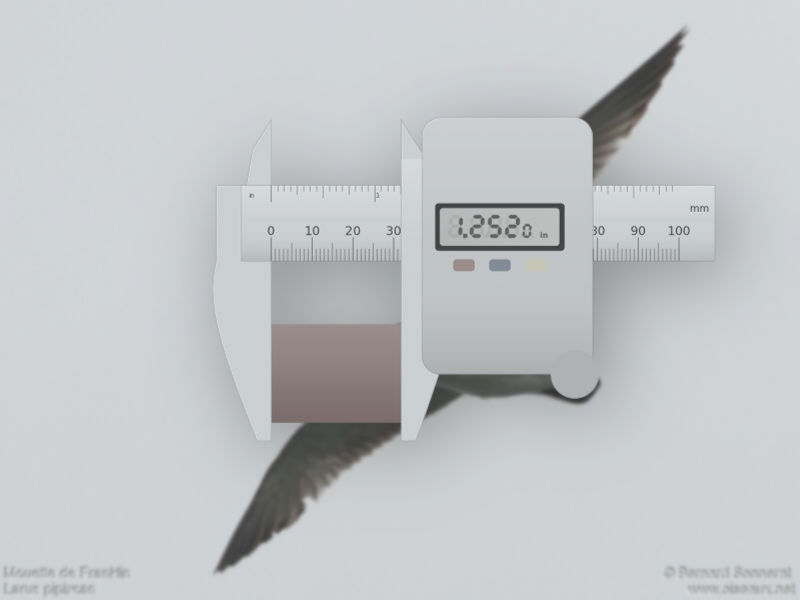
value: 1.2520,in
